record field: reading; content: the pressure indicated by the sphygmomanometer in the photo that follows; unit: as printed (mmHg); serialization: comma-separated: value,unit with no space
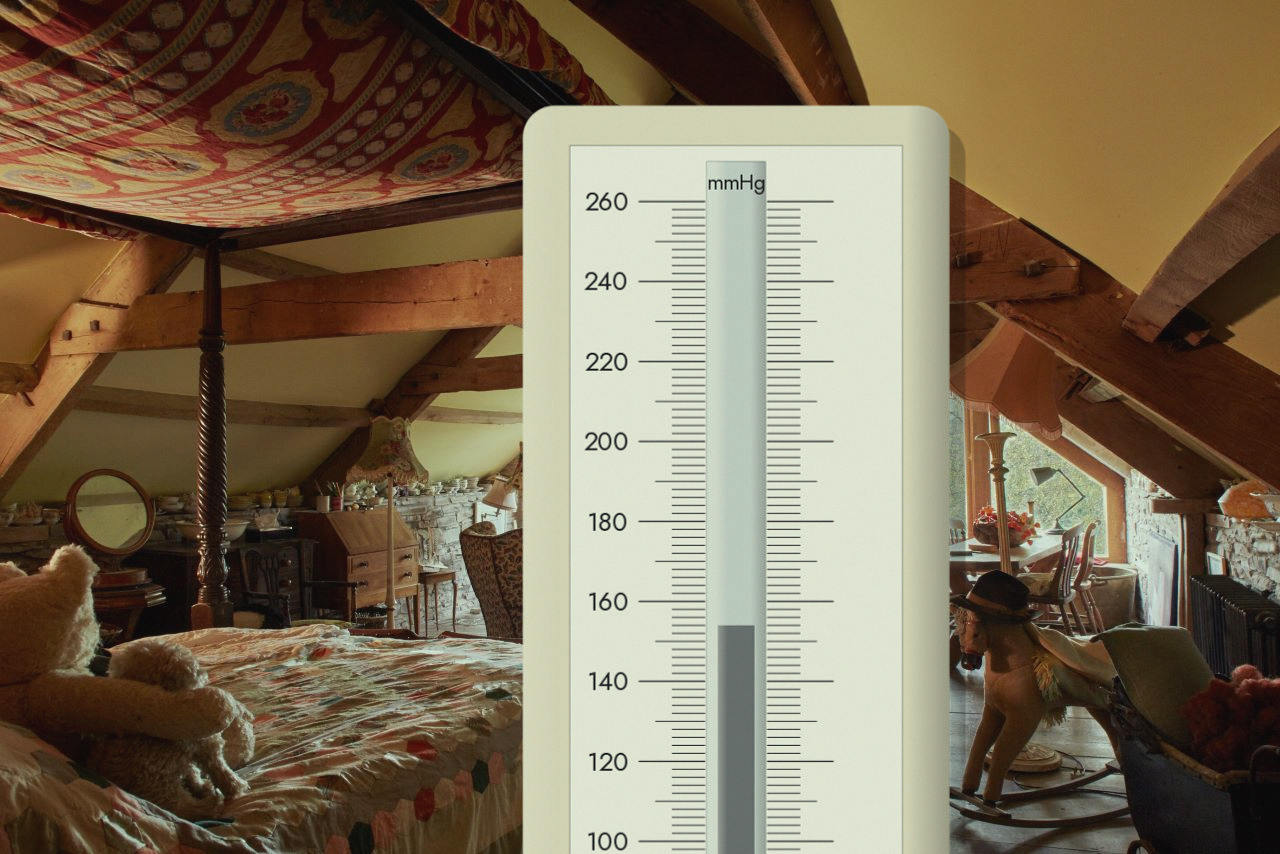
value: 154,mmHg
